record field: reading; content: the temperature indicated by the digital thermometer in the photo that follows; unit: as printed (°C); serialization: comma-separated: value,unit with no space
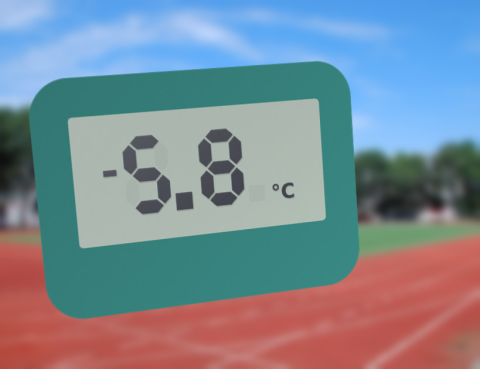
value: -5.8,°C
